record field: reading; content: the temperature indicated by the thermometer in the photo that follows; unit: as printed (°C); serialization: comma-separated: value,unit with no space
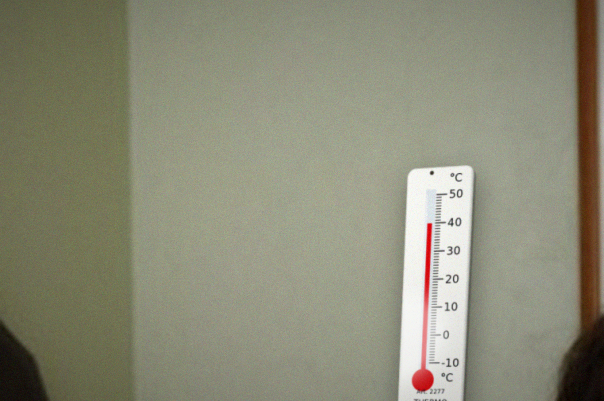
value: 40,°C
